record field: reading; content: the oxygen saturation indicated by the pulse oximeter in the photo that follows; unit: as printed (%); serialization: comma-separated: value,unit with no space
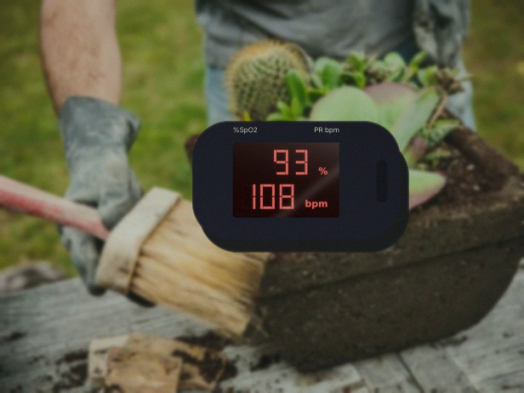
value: 93,%
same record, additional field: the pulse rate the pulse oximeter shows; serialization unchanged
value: 108,bpm
